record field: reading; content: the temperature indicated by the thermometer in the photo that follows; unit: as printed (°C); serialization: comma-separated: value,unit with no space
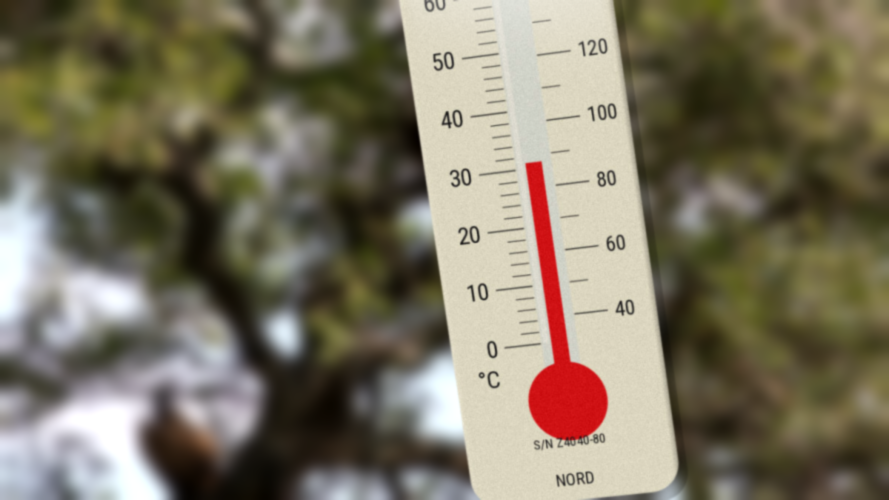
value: 31,°C
